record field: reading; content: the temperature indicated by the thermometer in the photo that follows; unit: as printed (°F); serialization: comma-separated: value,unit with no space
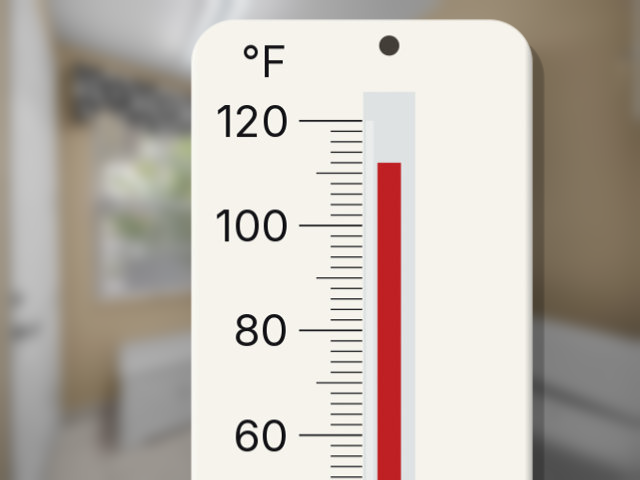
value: 112,°F
